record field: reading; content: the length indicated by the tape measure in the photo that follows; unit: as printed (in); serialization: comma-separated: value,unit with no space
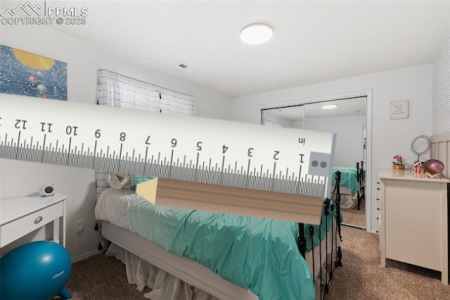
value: 7.5,in
